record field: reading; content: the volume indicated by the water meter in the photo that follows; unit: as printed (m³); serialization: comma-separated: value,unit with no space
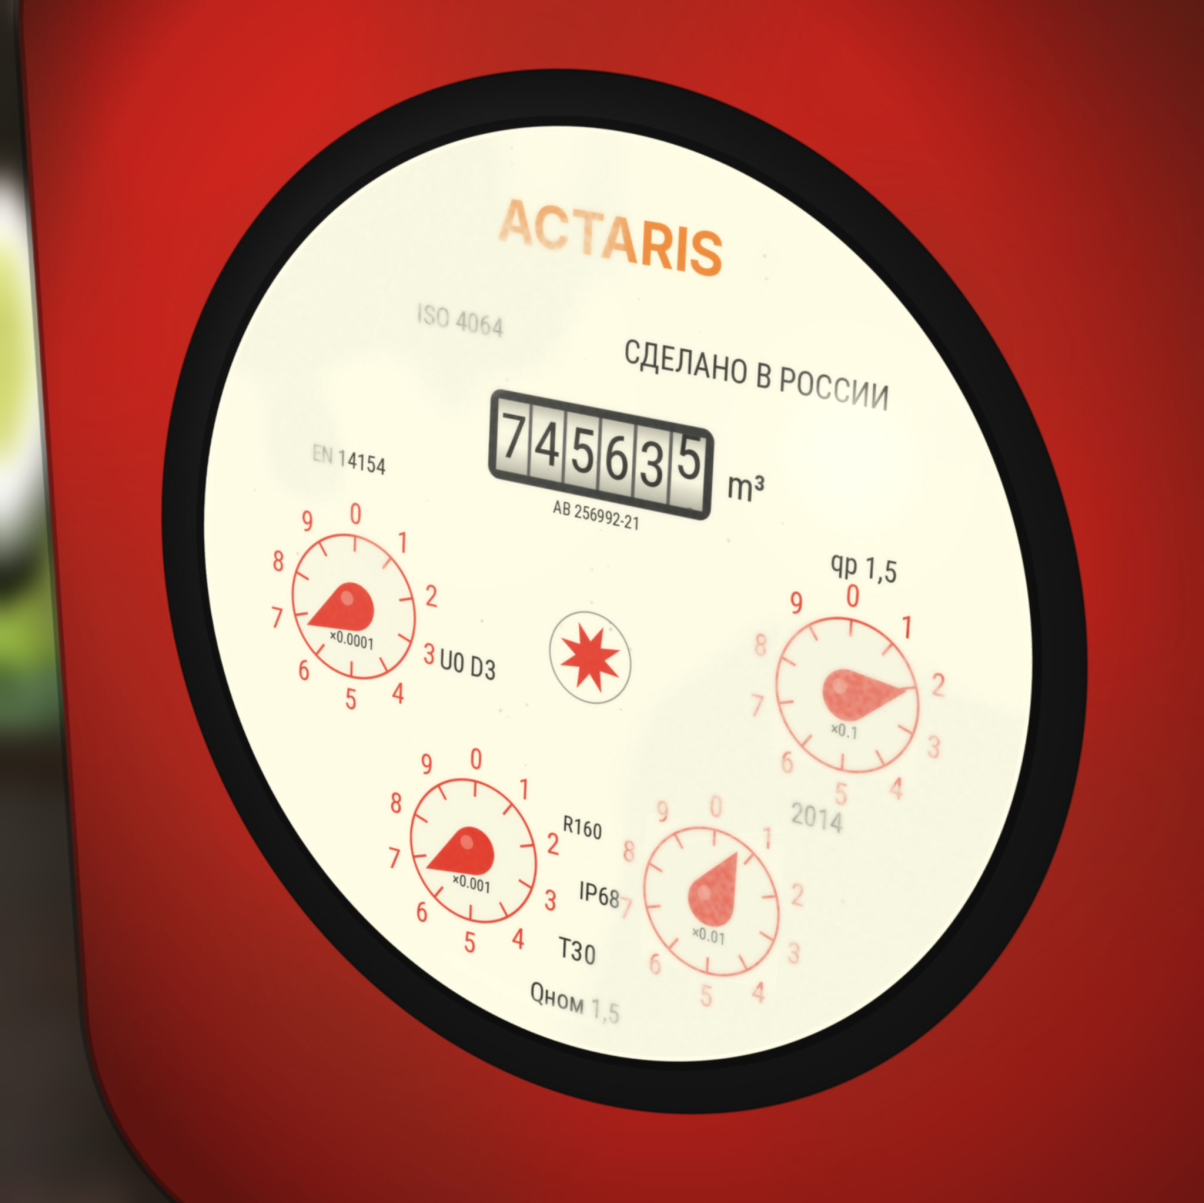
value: 745635.2066,m³
